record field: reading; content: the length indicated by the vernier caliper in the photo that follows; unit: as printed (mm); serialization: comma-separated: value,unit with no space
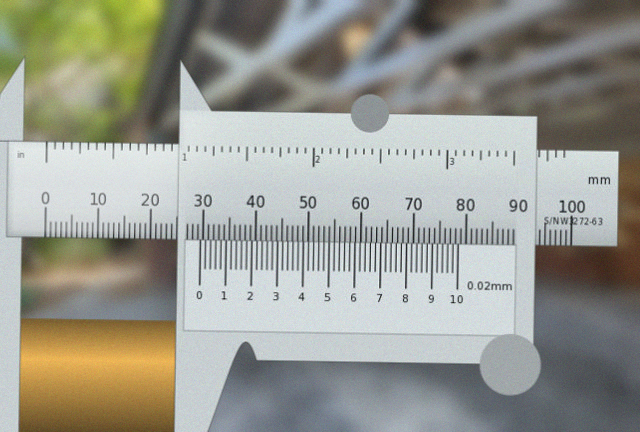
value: 29.5,mm
